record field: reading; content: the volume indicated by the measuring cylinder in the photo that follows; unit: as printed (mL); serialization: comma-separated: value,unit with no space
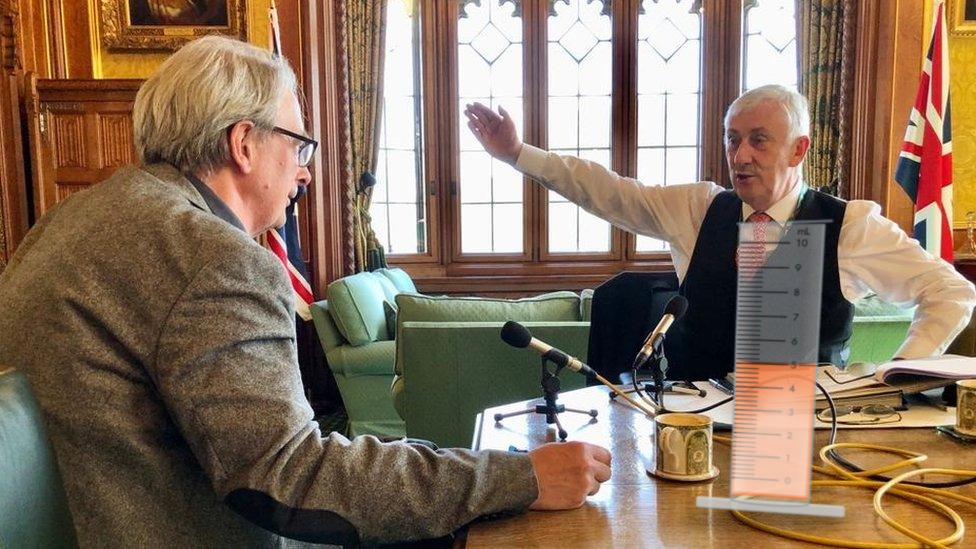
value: 5,mL
